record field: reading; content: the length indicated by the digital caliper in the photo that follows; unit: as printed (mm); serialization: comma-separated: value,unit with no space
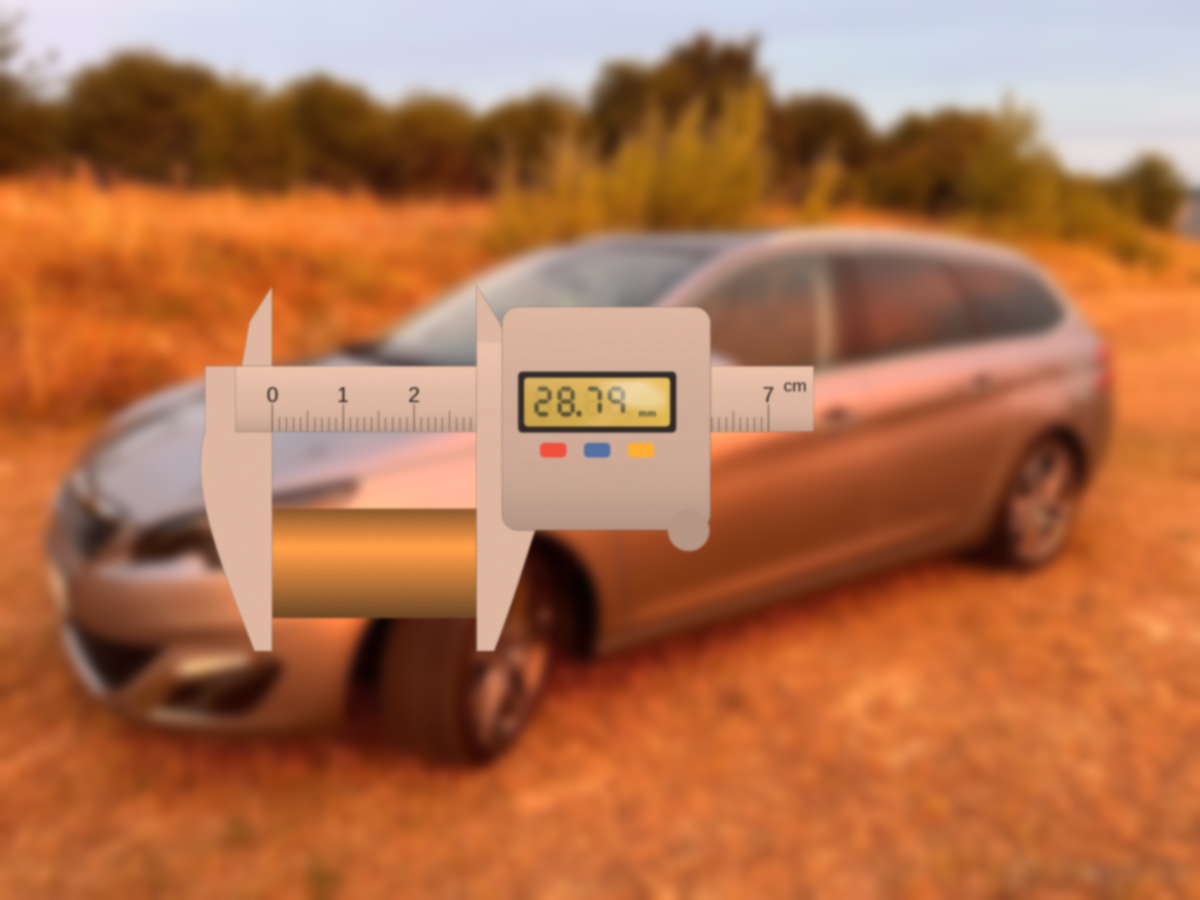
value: 28.79,mm
